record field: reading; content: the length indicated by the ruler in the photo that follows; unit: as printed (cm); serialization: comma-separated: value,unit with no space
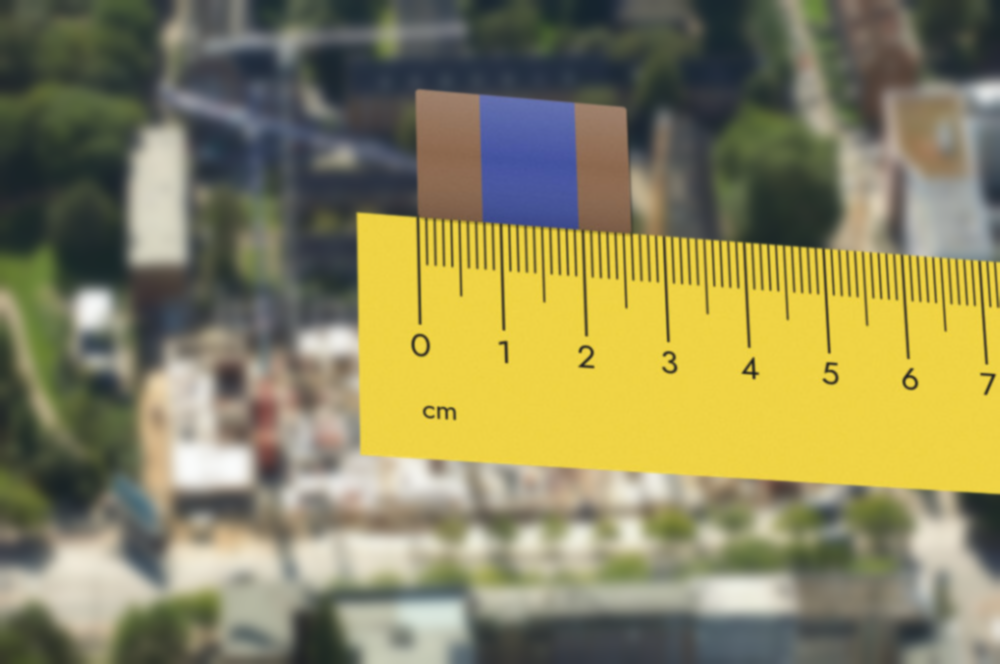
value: 2.6,cm
